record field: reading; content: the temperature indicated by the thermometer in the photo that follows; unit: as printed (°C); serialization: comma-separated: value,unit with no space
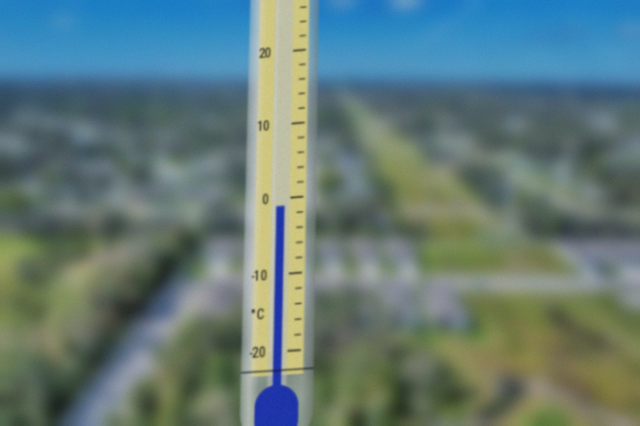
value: -1,°C
